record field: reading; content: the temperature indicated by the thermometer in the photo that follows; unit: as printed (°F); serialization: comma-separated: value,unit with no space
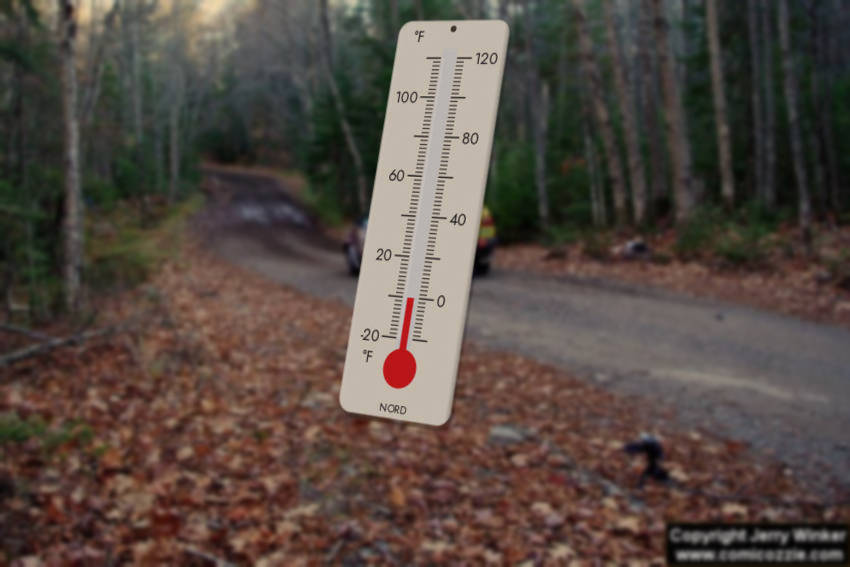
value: 0,°F
